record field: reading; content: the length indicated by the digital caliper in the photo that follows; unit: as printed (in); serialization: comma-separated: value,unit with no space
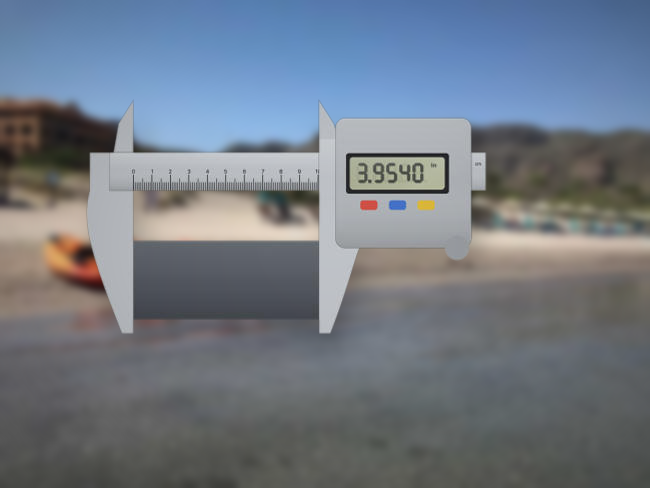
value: 3.9540,in
